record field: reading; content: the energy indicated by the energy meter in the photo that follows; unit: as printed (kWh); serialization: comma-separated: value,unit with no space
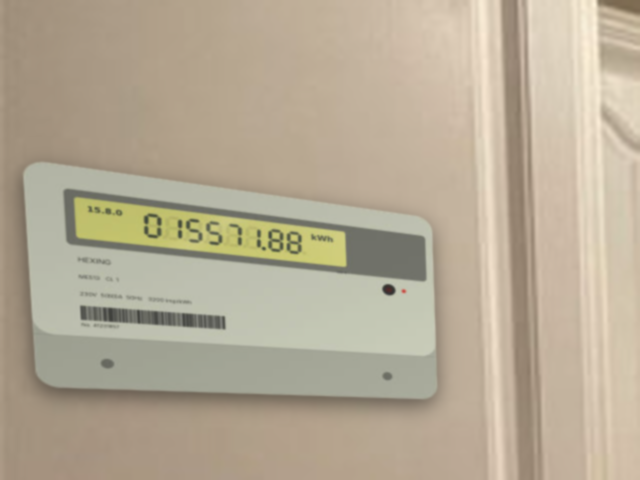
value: 15571.88,kWh
